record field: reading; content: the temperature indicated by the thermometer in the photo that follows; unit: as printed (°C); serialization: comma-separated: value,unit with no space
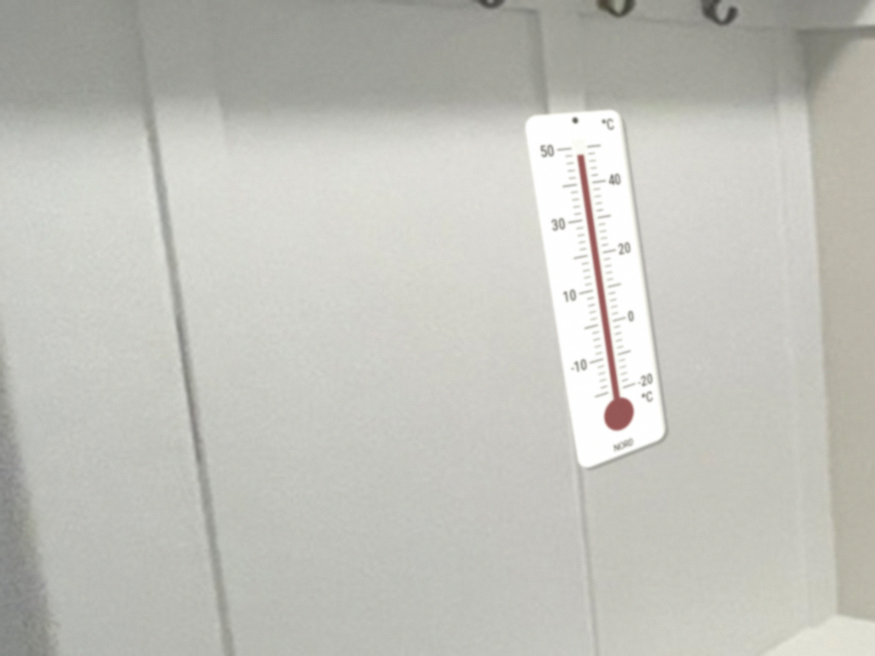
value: 48,°C
